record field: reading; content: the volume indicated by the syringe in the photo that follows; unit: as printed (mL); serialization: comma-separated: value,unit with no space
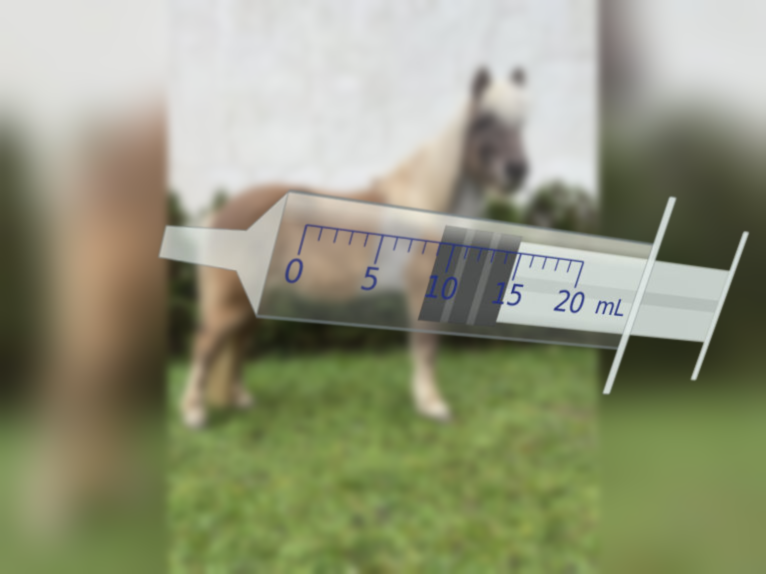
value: 9,mL
